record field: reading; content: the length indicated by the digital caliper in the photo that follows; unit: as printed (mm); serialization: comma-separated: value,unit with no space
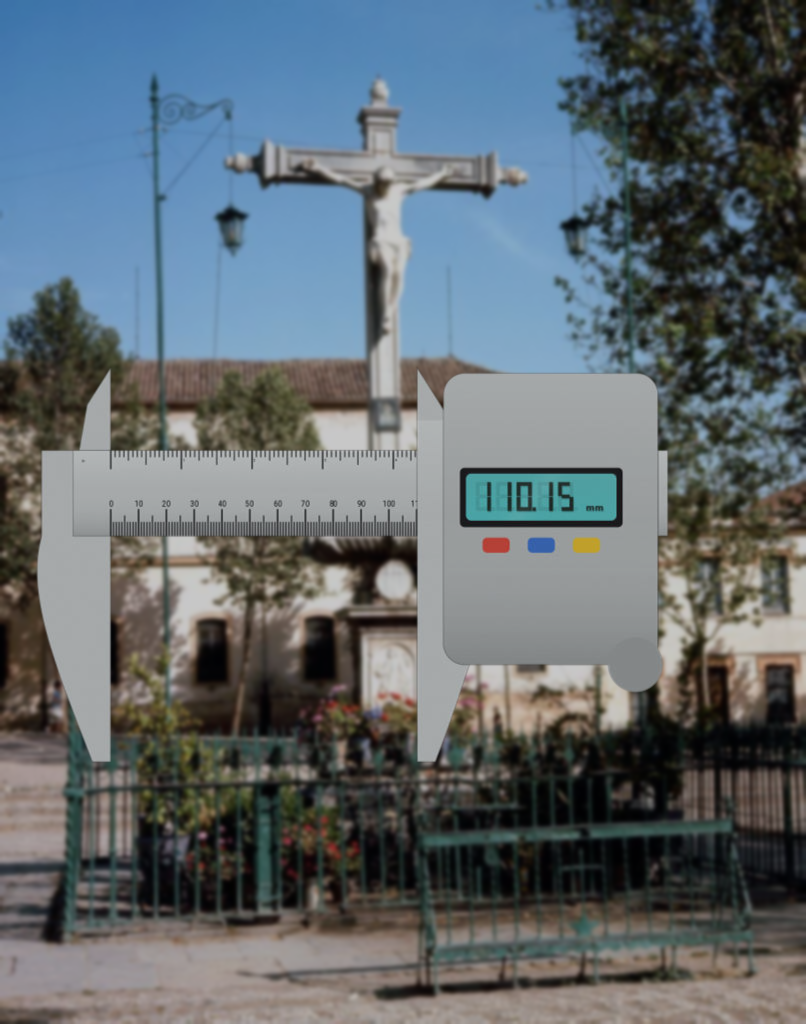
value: 110.15,mm
